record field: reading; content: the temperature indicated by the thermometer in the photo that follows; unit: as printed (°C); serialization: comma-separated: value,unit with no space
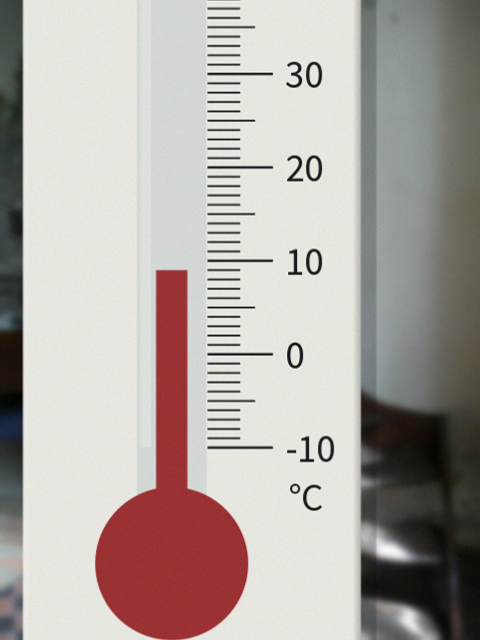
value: 9,°C
